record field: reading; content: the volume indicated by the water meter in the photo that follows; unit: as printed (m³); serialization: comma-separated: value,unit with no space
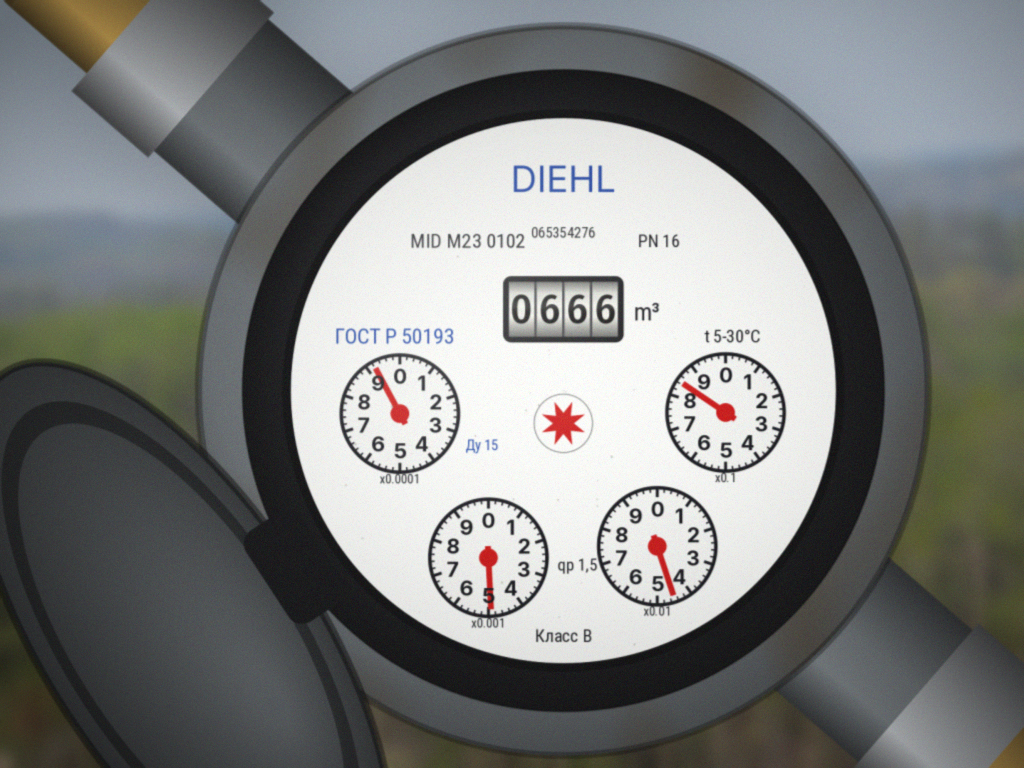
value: 666.8449,m³
